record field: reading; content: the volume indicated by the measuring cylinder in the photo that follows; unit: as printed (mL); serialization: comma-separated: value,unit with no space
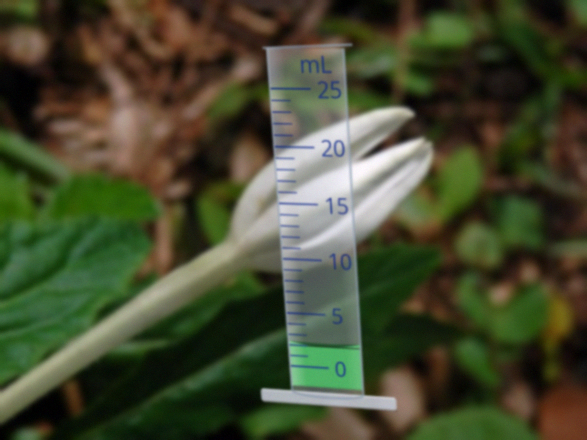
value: 2,mL
